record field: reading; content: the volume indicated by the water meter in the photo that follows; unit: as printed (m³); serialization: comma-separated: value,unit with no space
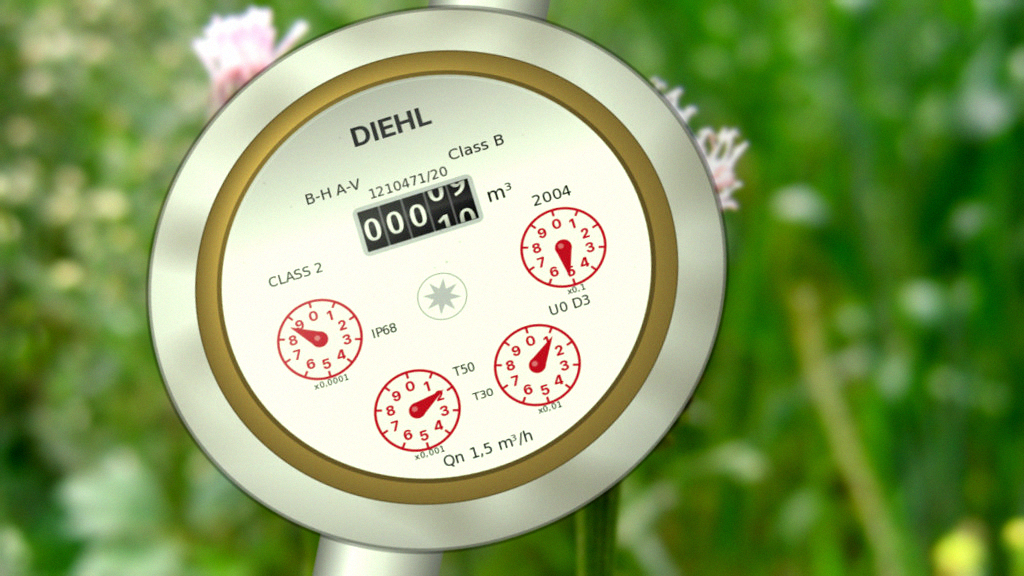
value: 9.5118,m³
